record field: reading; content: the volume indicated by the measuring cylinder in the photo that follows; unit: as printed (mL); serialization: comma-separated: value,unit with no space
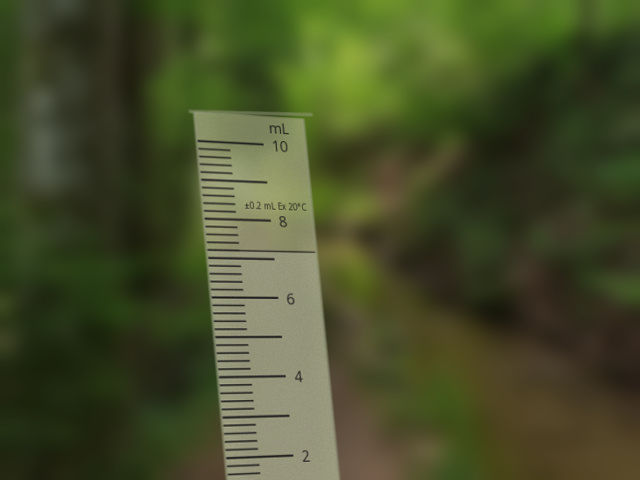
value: 7.2,mL
